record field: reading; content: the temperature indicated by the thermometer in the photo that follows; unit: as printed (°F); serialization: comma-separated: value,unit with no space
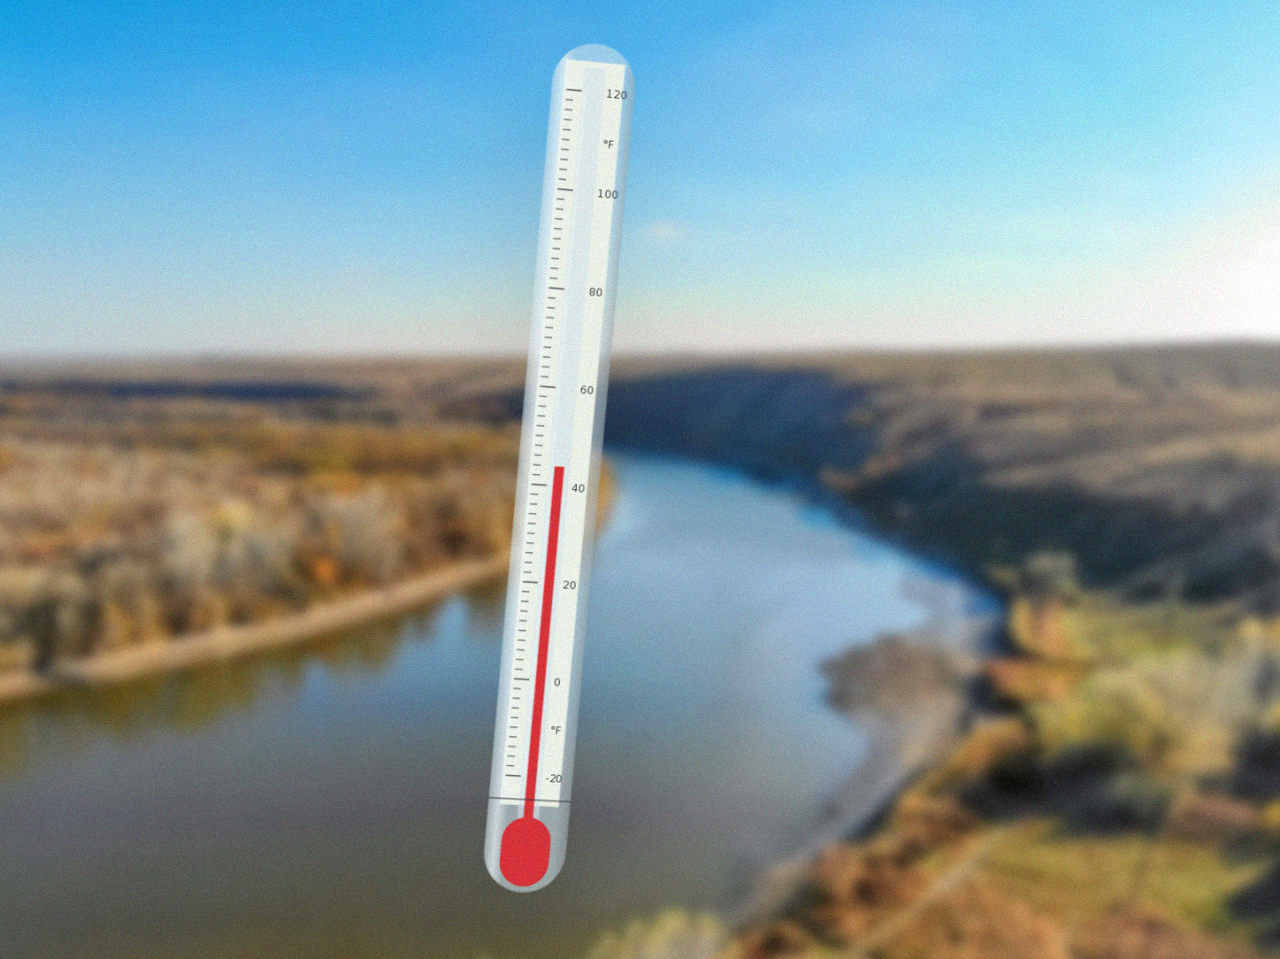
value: 44,°F
